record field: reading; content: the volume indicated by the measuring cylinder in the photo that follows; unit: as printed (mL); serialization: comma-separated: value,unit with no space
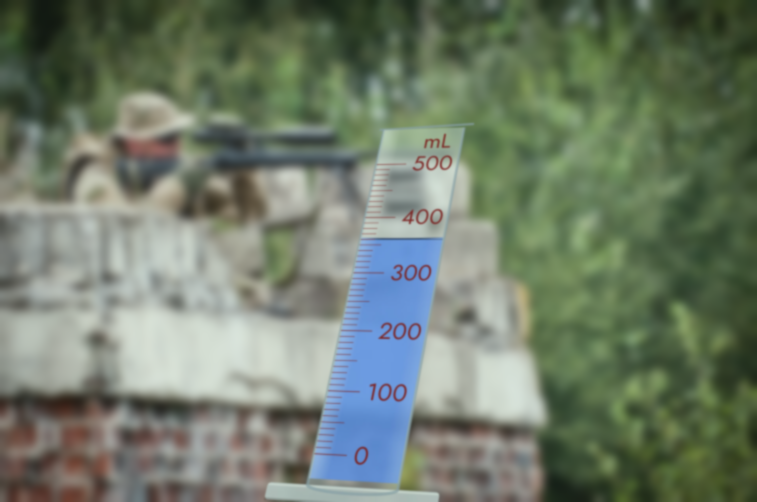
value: 360,mL
